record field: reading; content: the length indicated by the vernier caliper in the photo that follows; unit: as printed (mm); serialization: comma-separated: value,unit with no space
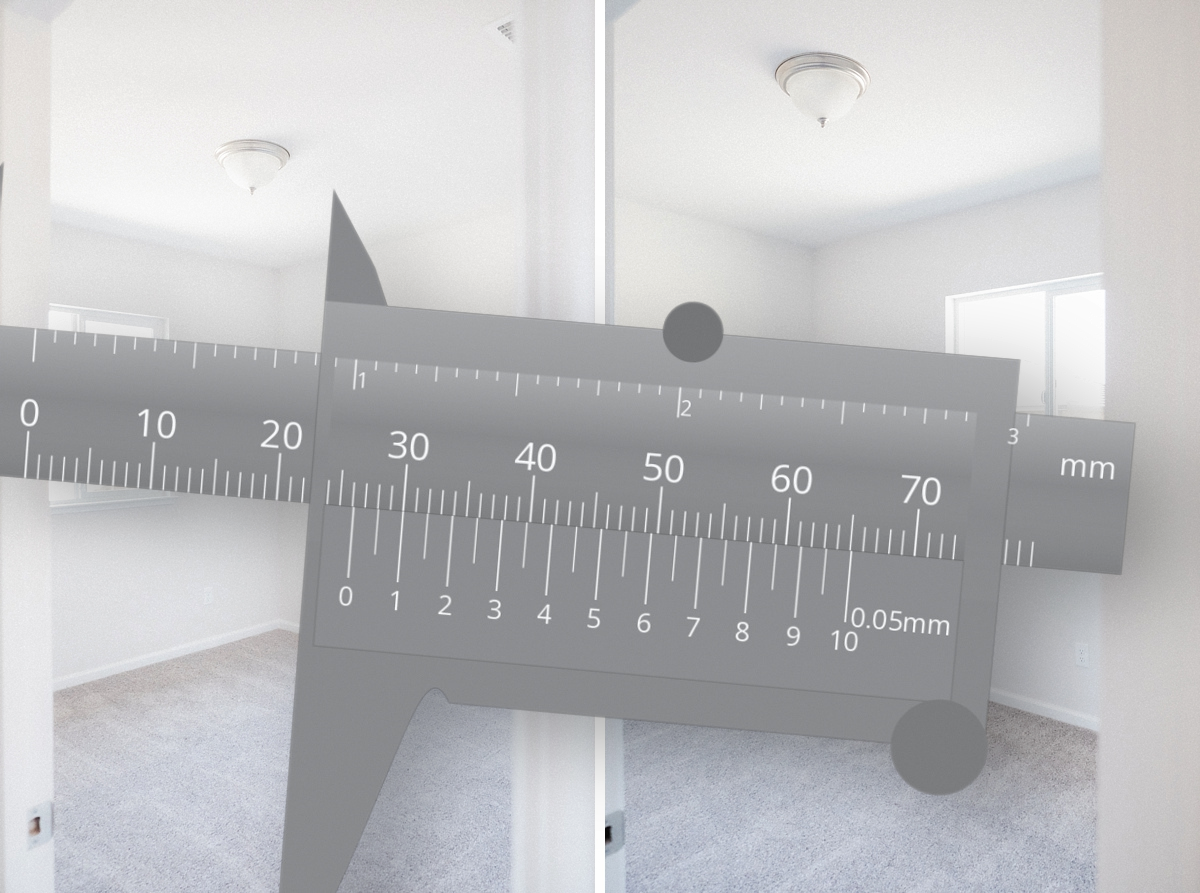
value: 26.1,mm
